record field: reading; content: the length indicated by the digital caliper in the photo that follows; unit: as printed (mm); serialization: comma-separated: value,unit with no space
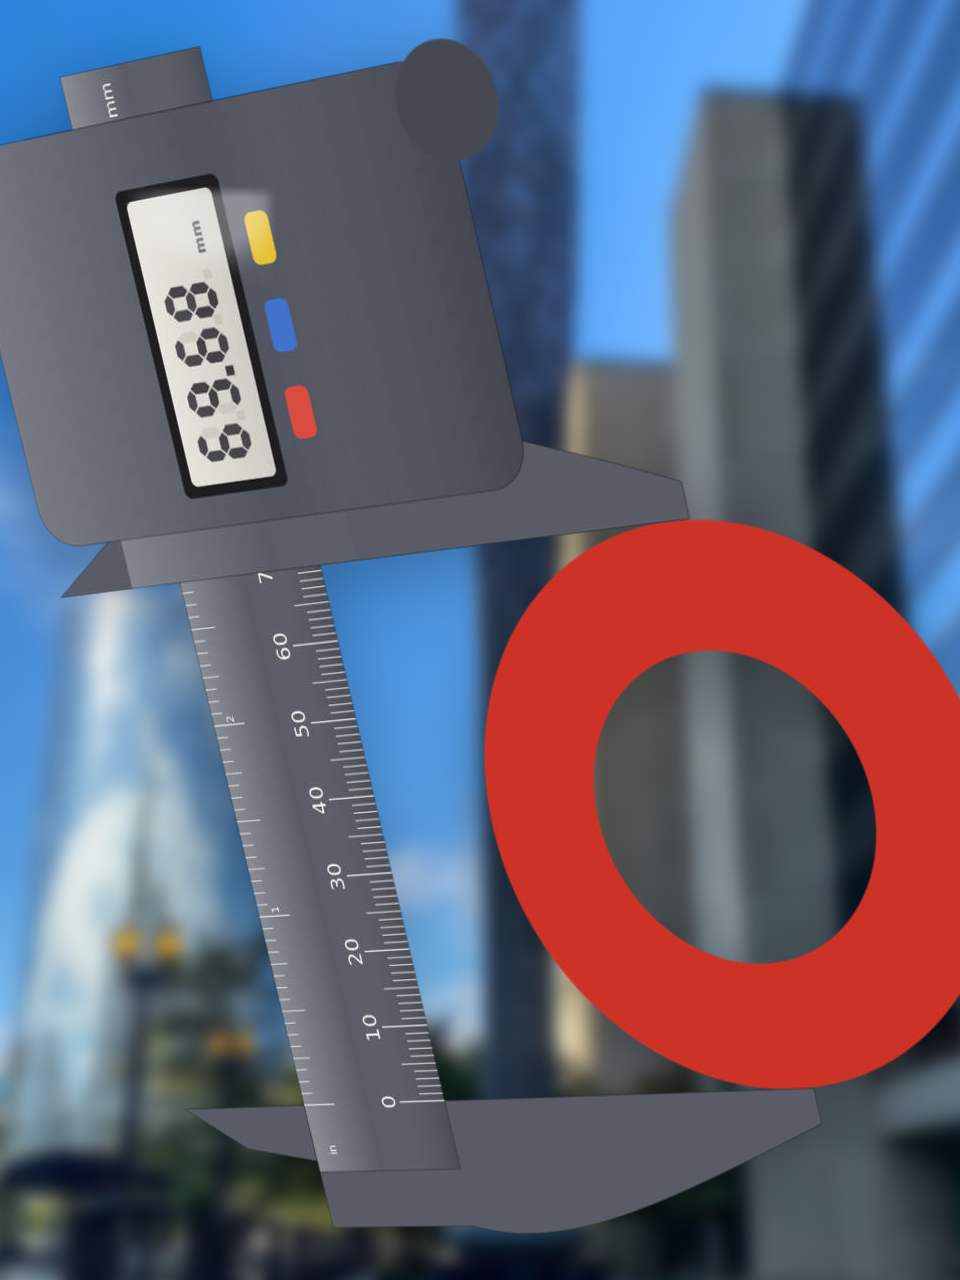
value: 69.68,mm
